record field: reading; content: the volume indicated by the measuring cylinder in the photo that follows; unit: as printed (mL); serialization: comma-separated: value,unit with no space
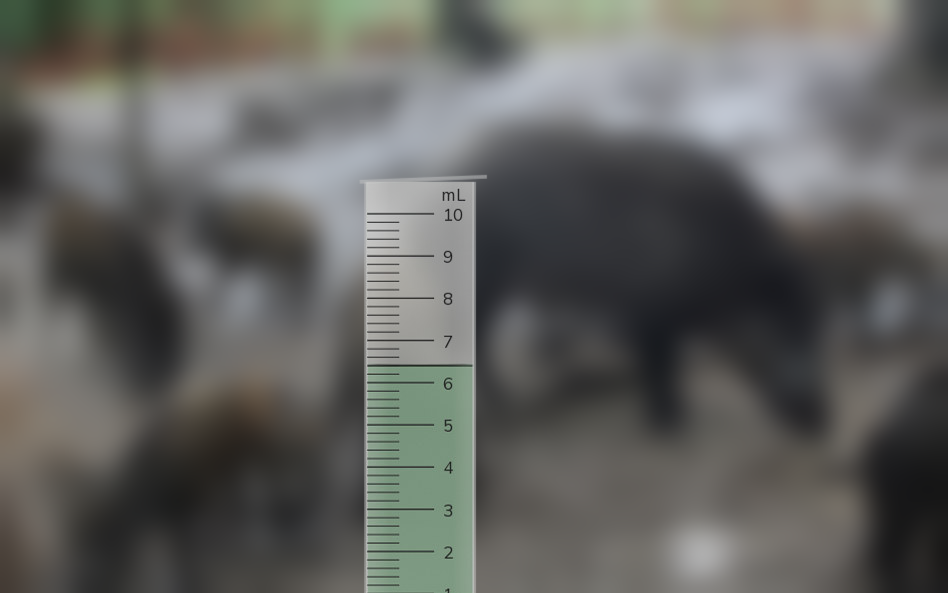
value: 6.4,mL
